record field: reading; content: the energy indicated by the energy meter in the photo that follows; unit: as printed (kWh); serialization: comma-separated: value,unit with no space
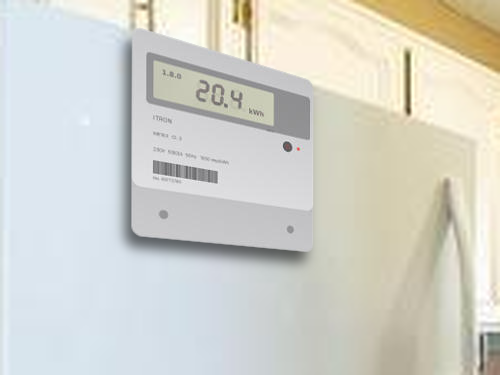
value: 20.4,kWh
